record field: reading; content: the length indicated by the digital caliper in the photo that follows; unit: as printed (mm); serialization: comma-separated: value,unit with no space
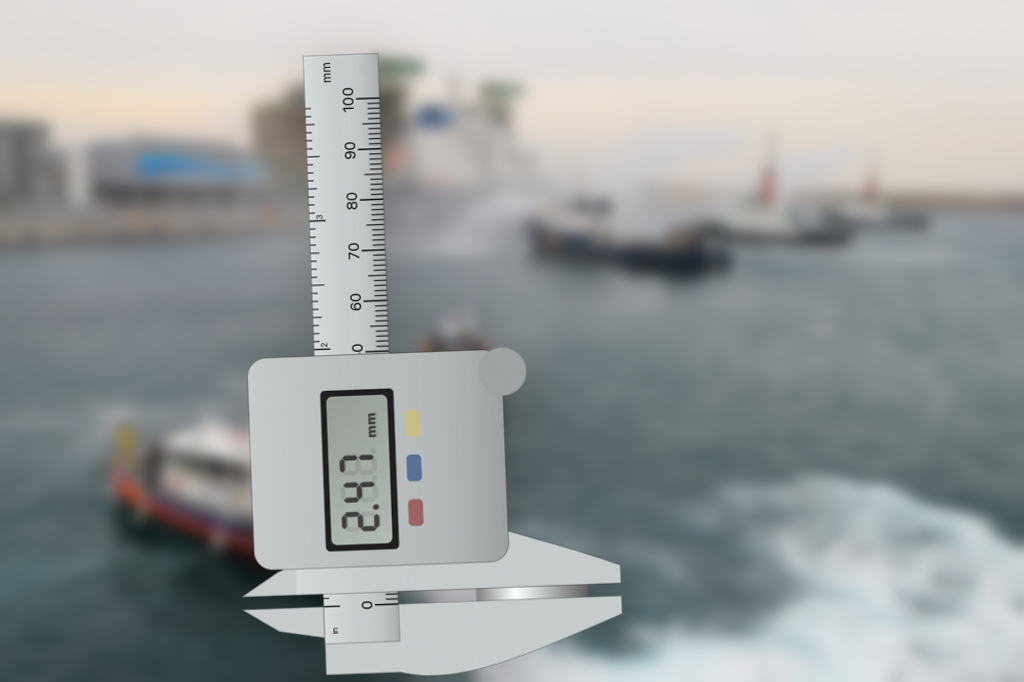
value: 2.47,mm
